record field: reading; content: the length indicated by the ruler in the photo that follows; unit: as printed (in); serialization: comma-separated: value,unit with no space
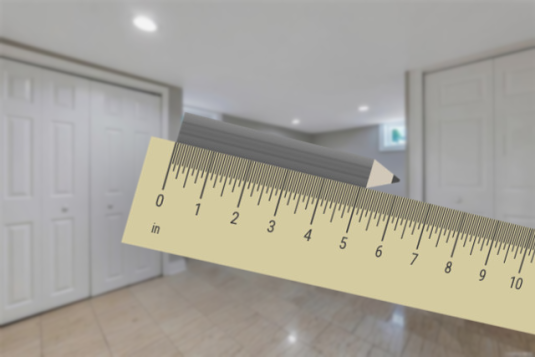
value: 6,in
